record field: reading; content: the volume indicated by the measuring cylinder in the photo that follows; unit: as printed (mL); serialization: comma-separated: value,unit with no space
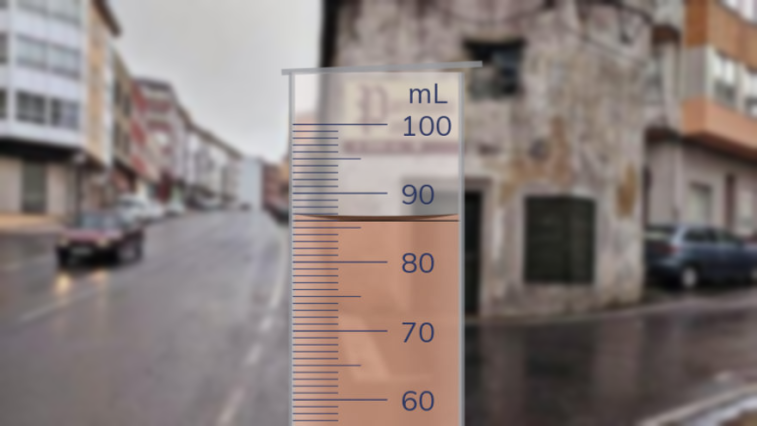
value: 86,mL
